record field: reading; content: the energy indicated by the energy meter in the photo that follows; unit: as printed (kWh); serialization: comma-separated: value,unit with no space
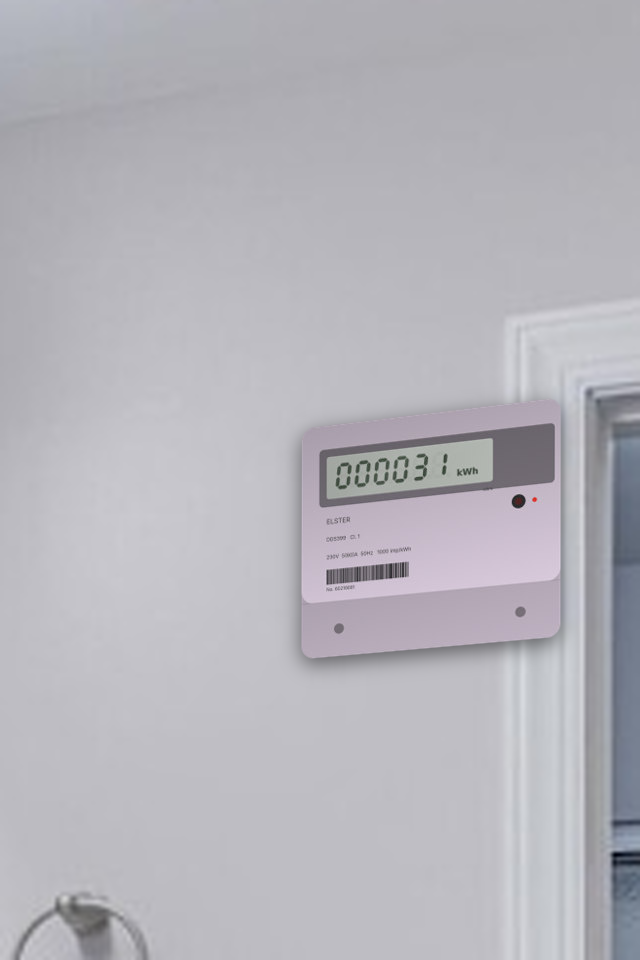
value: 31,kWh
